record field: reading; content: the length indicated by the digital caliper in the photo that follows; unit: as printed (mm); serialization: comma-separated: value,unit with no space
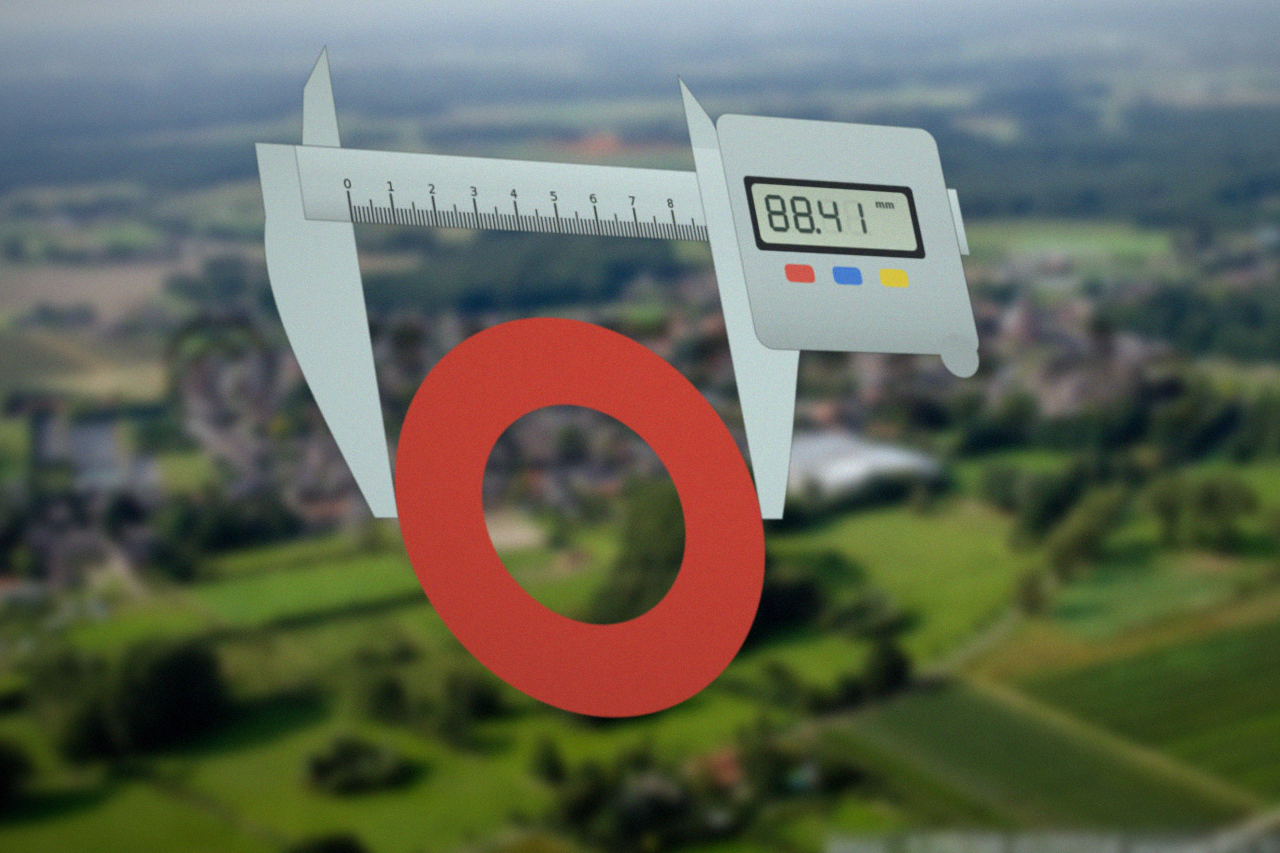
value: 88.41,mm
